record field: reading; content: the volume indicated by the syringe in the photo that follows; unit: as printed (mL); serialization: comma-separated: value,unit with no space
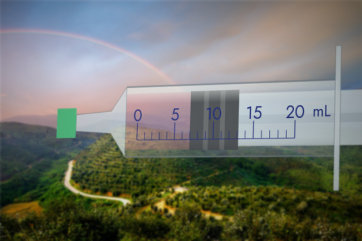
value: 7,mL
